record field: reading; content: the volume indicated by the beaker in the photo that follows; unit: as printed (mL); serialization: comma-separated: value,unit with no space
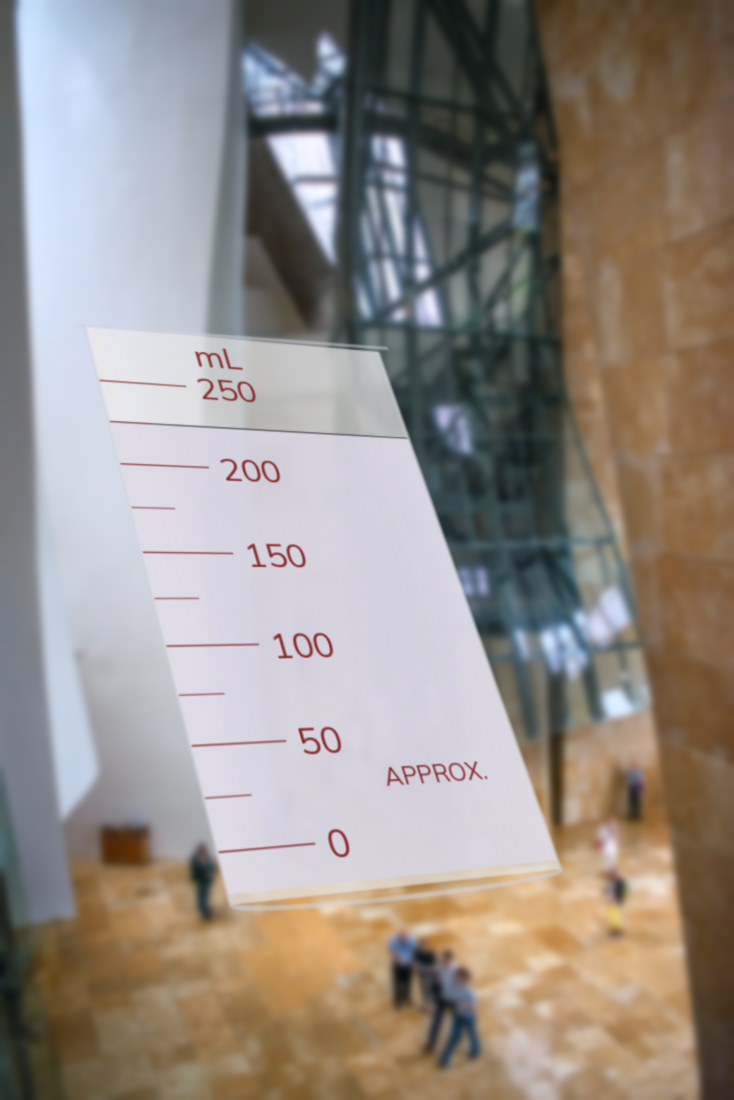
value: 225,mL
